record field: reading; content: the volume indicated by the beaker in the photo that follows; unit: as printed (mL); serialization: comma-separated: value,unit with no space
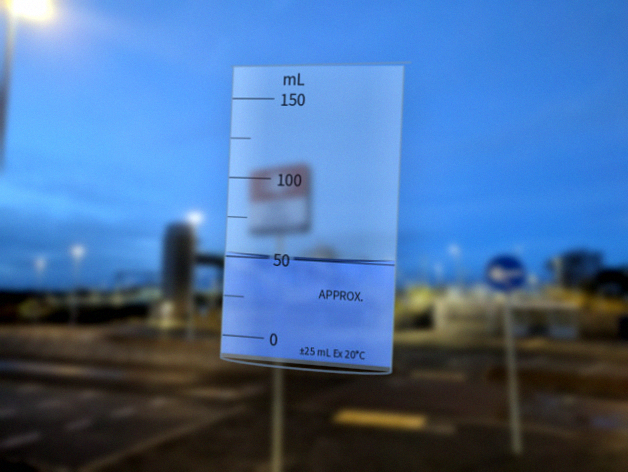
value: 50,mL
